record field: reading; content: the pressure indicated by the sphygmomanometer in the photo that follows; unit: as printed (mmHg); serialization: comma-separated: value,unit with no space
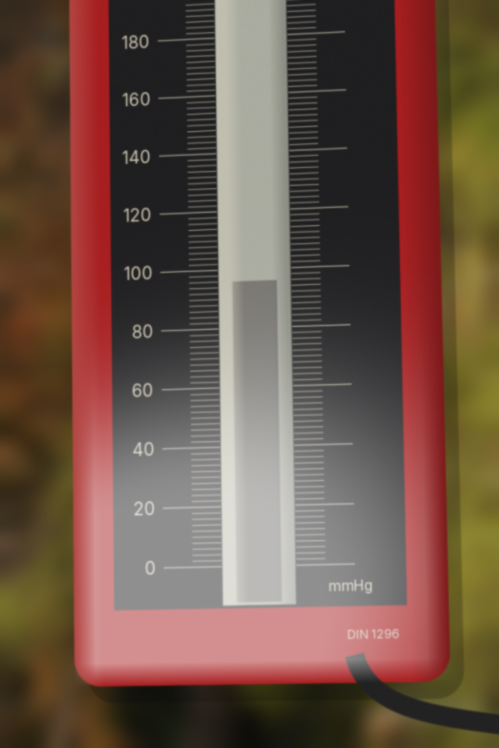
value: 96,mmHg
